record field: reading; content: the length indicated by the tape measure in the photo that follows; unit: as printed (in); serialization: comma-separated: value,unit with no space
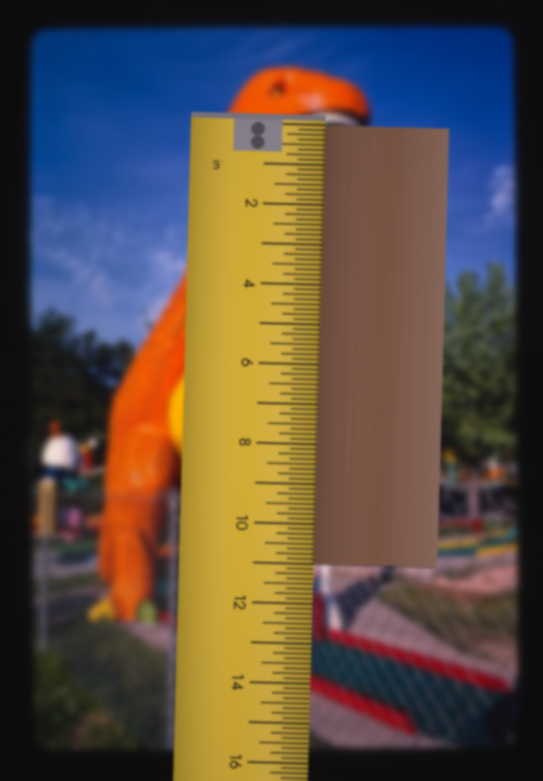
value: 11,in
